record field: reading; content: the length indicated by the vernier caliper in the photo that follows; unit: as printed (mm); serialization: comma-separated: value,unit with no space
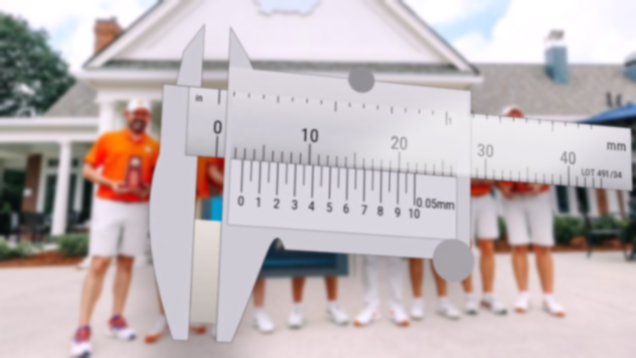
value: 2.8,mm
